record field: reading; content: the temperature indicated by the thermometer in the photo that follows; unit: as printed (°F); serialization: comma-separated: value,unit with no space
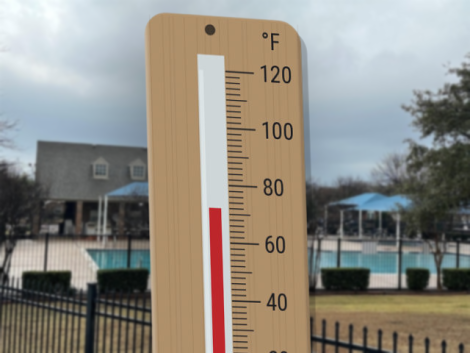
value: 72,°F
